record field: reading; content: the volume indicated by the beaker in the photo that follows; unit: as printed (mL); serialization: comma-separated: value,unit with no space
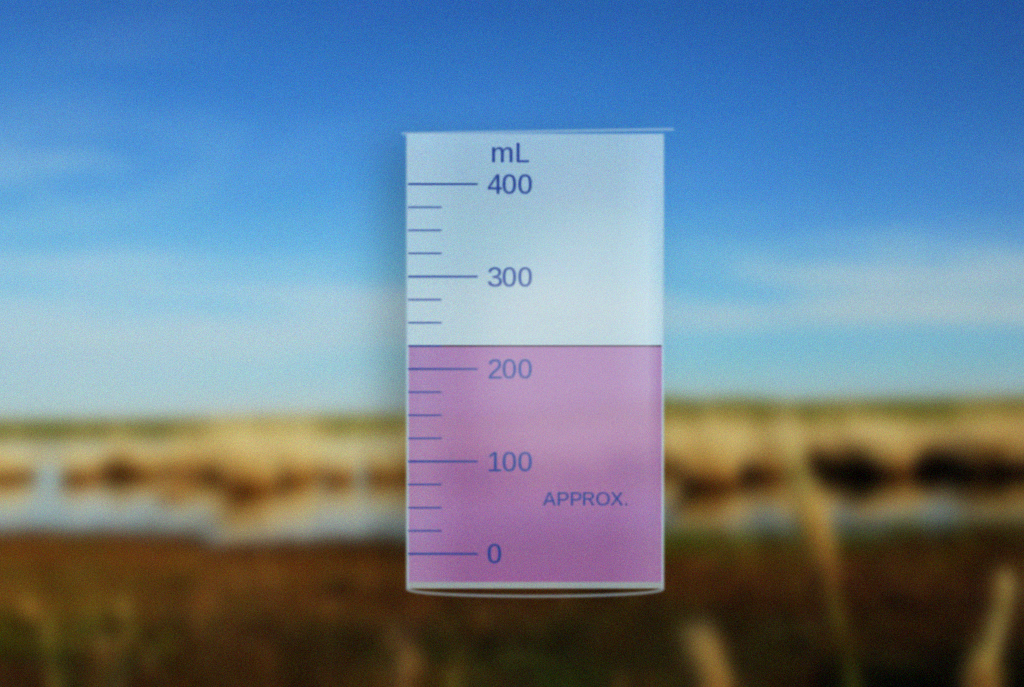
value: 225,mL
